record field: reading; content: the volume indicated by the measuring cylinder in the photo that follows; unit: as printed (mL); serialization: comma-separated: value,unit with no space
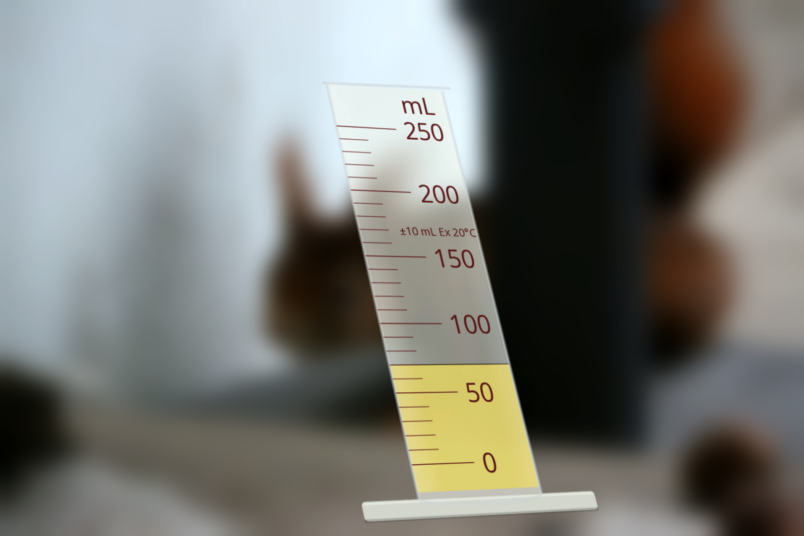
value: 70,mL
